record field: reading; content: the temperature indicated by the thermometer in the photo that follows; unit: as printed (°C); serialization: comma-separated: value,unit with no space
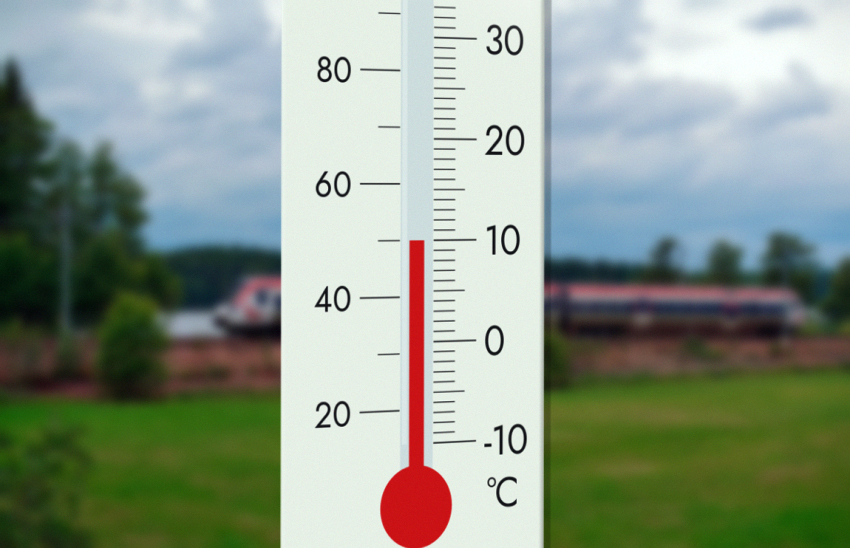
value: 10,°C
